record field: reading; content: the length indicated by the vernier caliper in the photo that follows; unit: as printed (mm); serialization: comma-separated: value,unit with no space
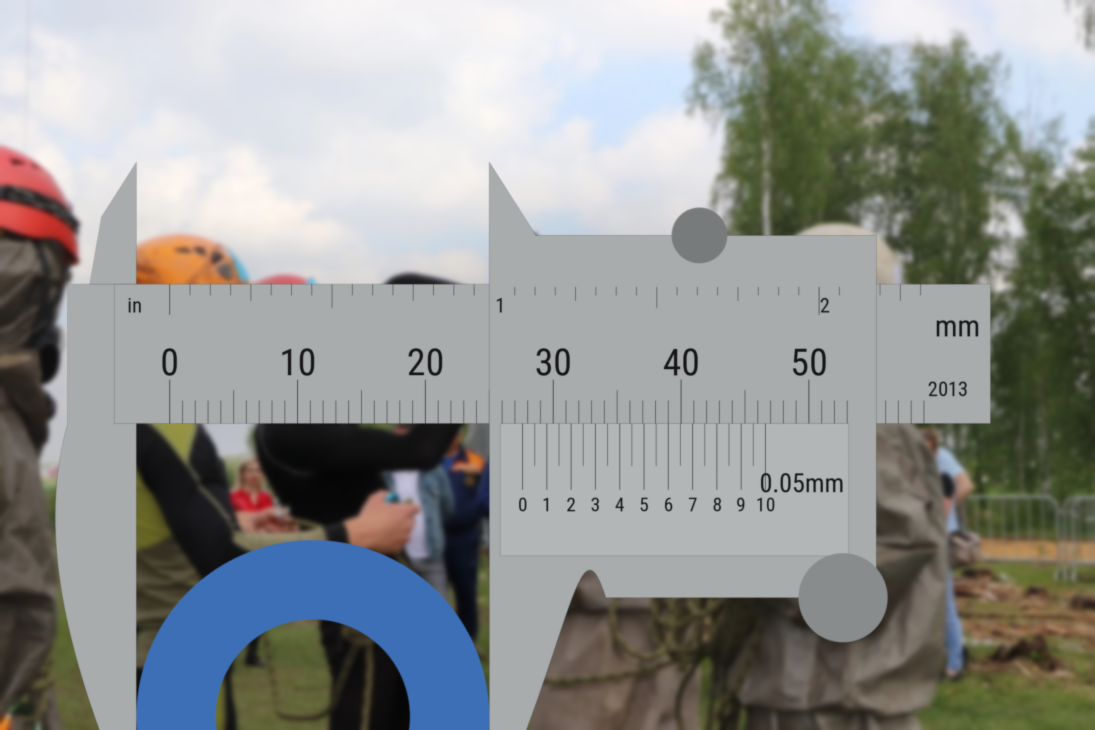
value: 27.6,mm
